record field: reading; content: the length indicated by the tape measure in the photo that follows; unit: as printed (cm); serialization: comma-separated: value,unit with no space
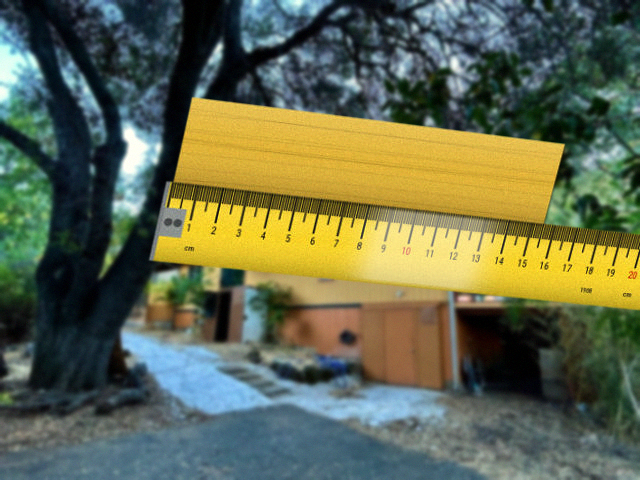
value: 15.5,cm
